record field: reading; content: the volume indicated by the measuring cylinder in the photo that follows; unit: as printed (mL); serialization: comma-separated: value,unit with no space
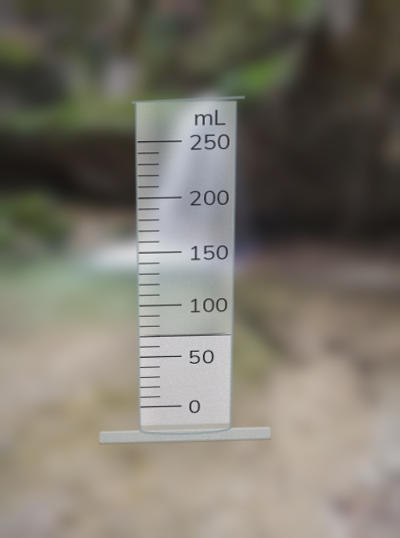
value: 70,mL
